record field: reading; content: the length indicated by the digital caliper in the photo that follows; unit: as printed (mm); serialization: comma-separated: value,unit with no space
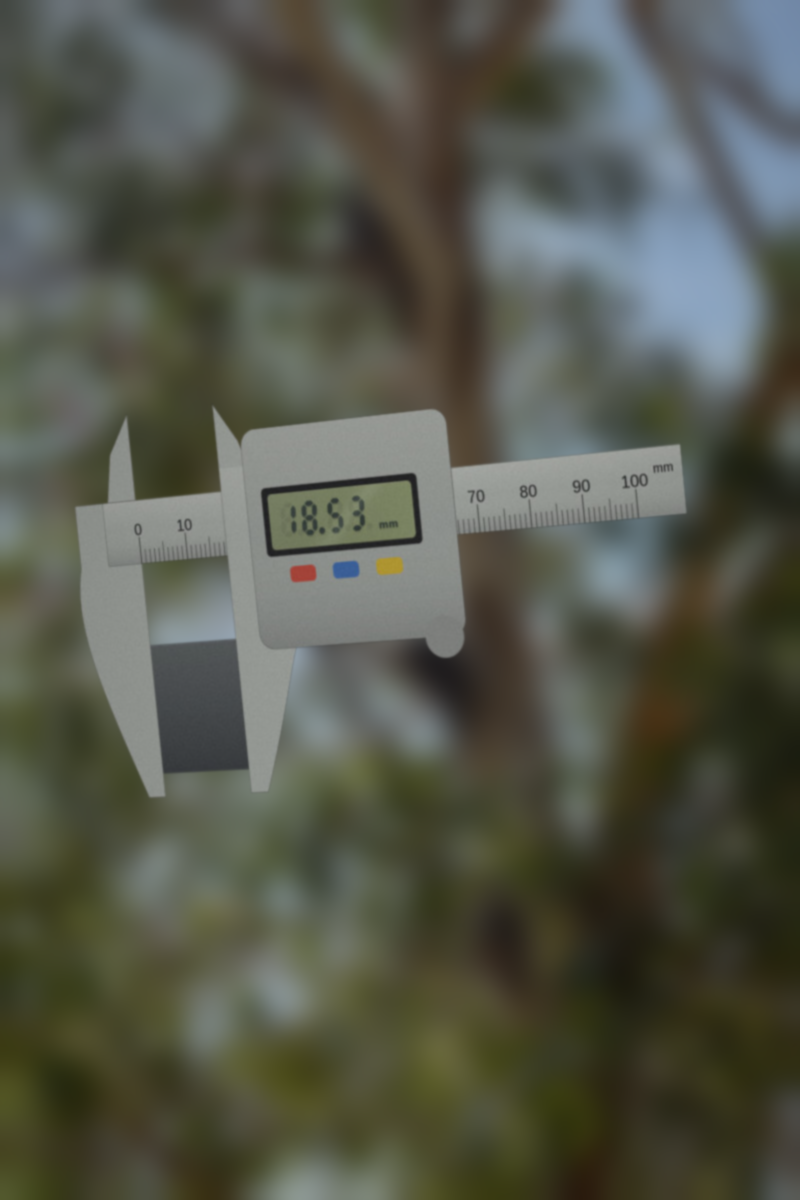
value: 18.53,mm
